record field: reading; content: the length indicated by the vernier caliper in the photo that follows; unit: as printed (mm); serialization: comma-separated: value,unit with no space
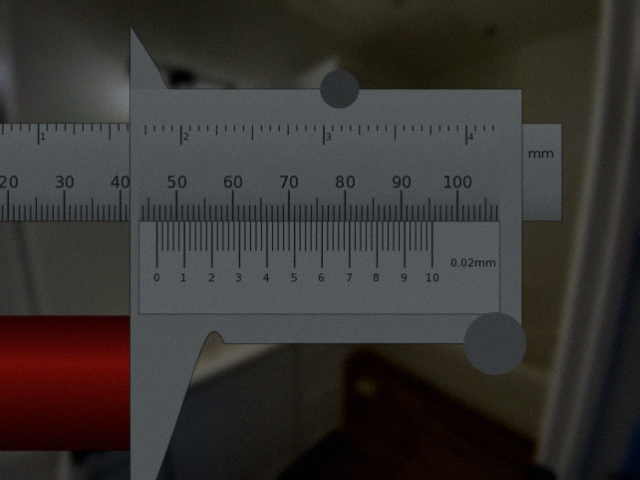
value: 46.5,mm
